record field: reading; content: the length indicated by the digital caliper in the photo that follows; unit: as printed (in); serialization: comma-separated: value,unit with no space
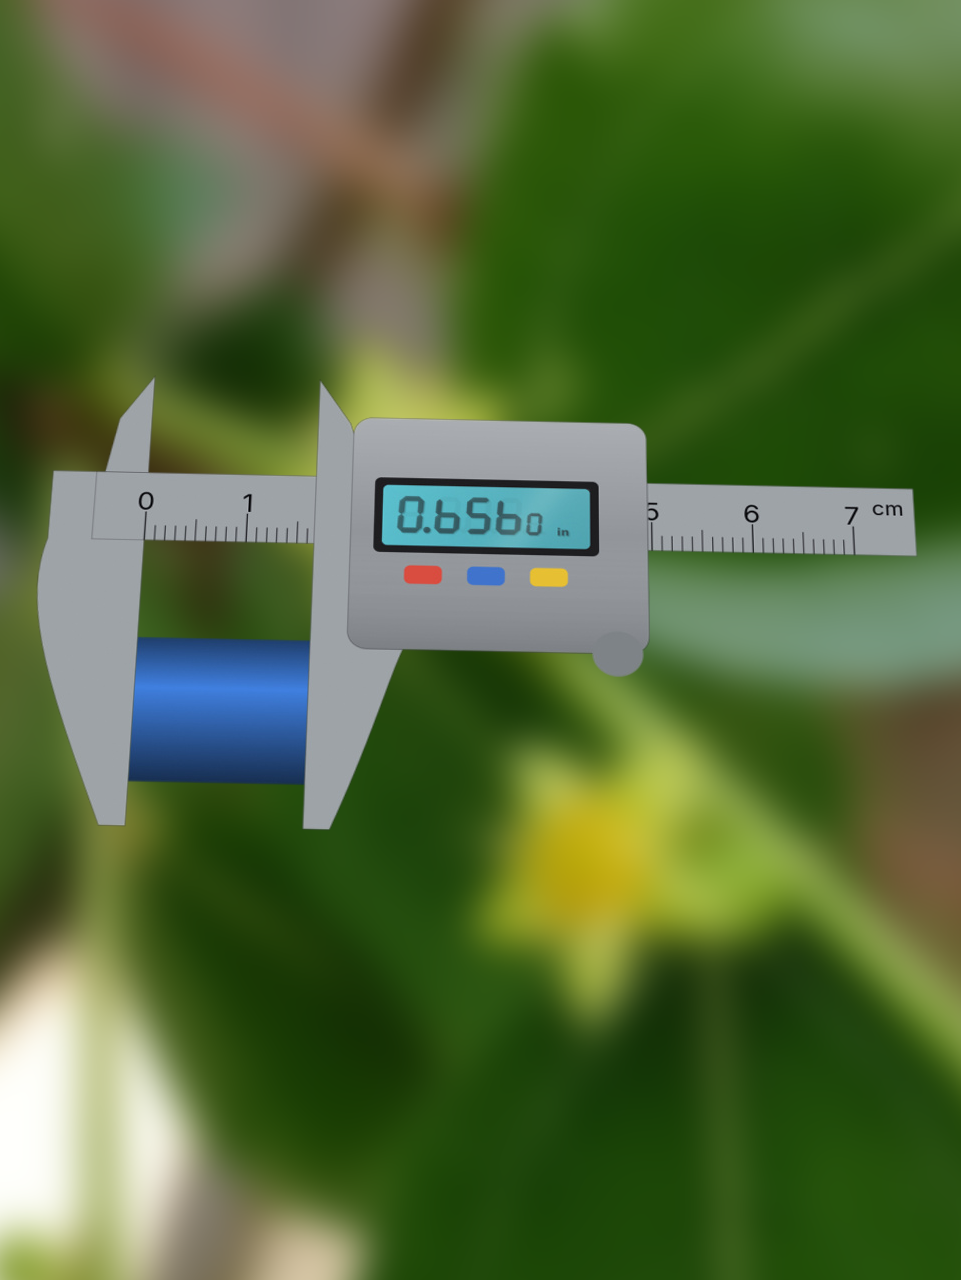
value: 0.6560,in
